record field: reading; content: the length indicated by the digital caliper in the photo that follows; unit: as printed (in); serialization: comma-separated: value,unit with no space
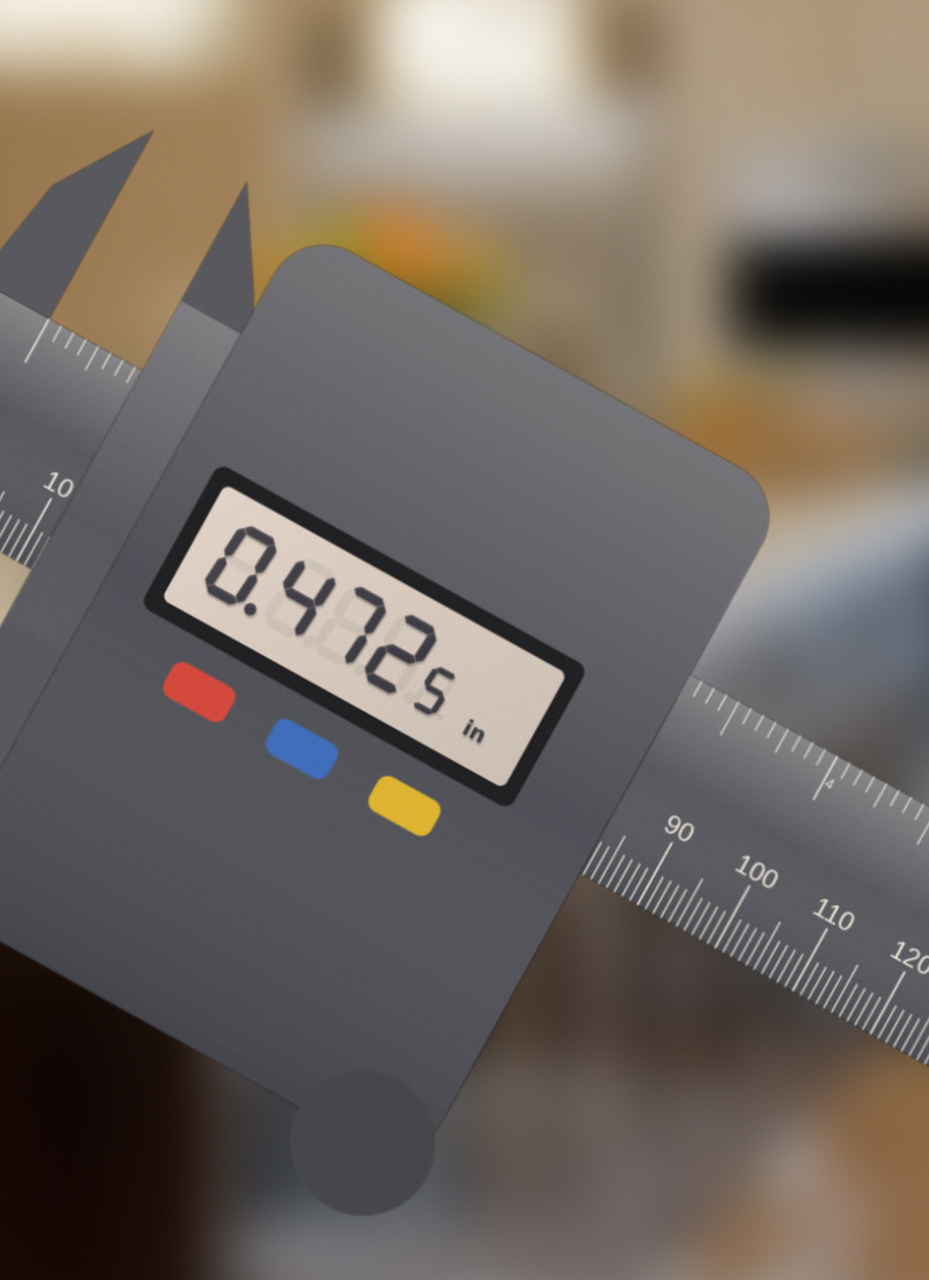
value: 0.4725,in
